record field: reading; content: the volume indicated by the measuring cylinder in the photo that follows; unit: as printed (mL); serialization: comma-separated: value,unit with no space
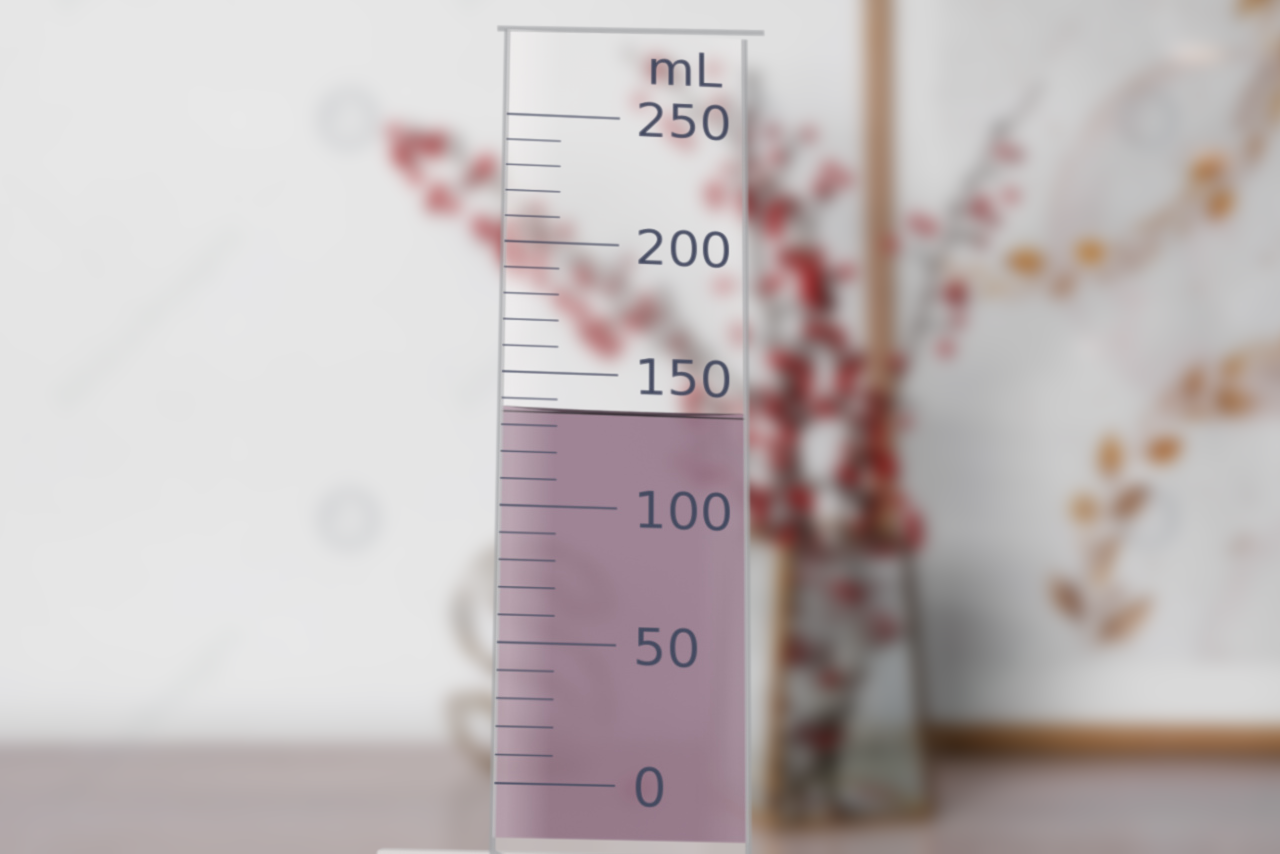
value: 135,mL
